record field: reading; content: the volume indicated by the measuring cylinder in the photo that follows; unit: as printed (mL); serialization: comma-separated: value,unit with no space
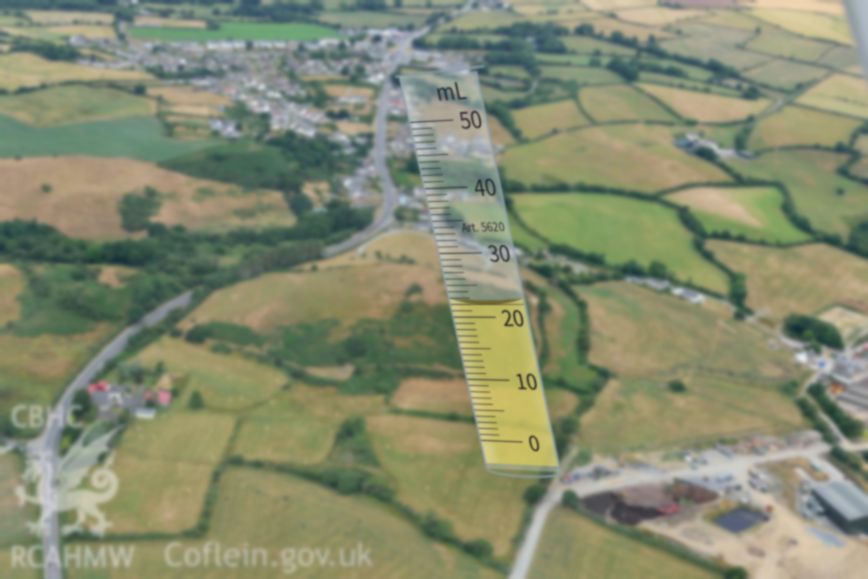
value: 22,mL
